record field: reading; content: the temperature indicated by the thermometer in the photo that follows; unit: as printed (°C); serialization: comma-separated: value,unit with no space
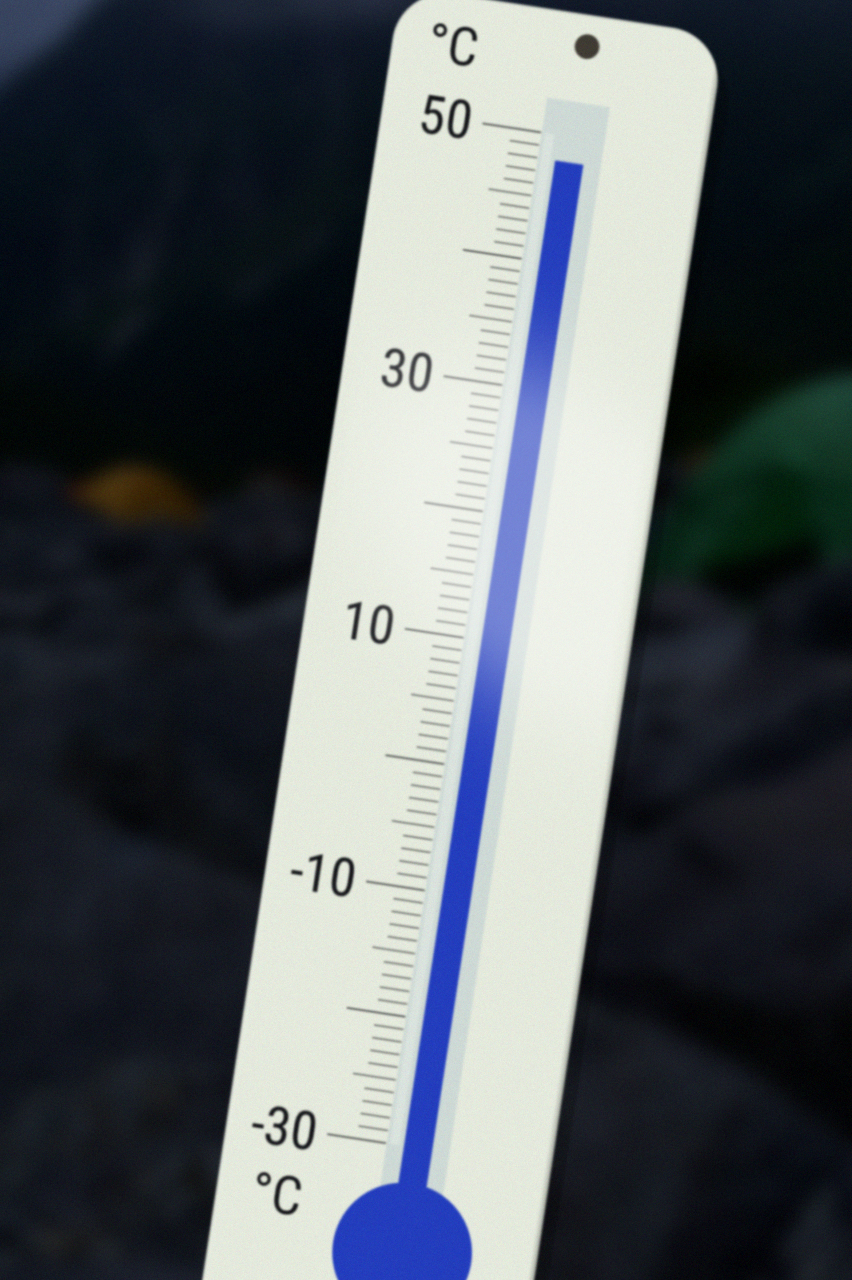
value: 48,°C
